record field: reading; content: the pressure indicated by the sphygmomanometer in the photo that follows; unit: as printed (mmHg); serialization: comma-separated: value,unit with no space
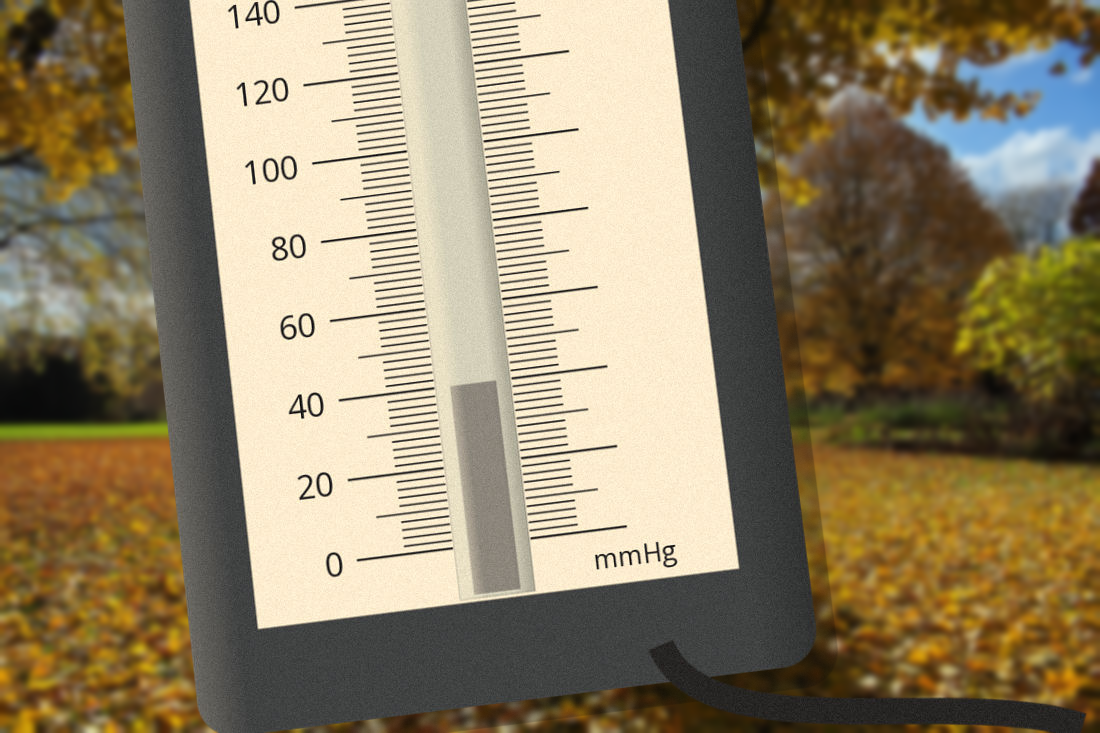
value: 40,mmHg
